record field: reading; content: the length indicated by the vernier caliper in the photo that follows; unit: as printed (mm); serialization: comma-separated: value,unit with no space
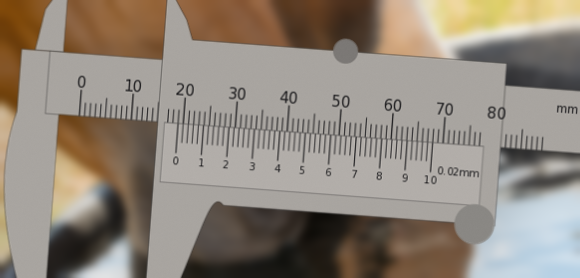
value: 19.0,mm
